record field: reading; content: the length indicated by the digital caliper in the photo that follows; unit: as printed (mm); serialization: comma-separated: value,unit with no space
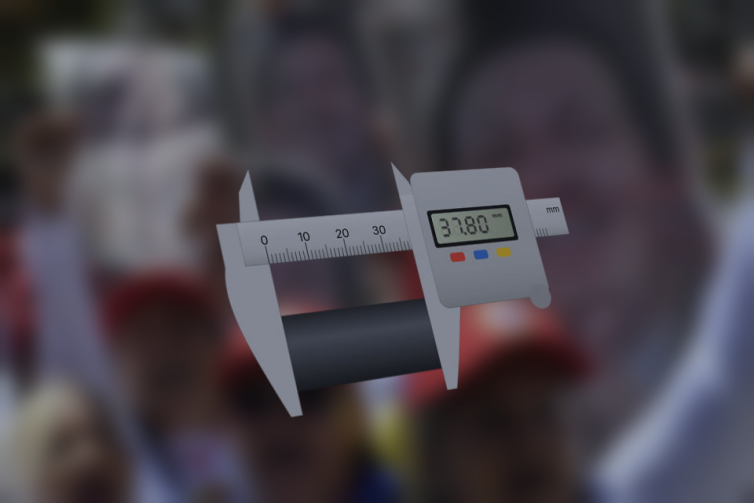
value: 37.80,mm
